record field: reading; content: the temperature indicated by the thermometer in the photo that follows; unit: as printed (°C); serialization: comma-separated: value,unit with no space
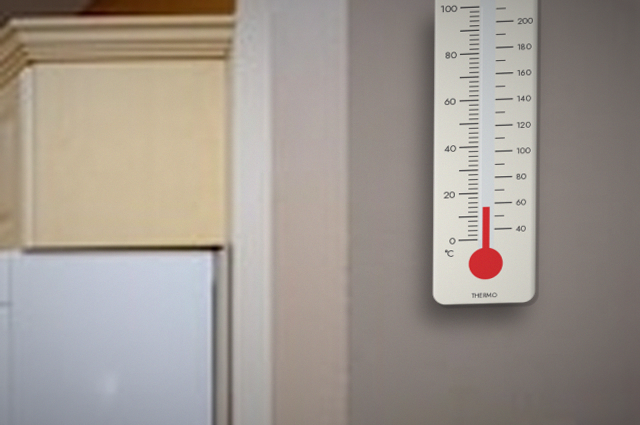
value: 14,°C
